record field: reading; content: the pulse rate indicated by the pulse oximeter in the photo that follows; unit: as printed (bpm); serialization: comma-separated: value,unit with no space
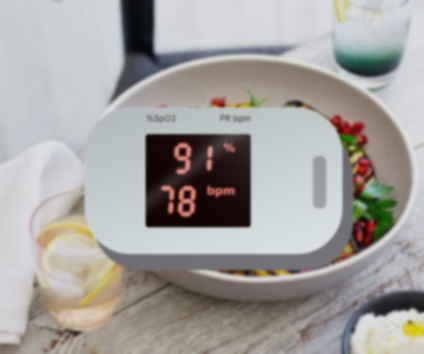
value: 78,bpm
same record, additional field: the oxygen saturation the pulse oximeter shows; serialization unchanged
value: 91,%
